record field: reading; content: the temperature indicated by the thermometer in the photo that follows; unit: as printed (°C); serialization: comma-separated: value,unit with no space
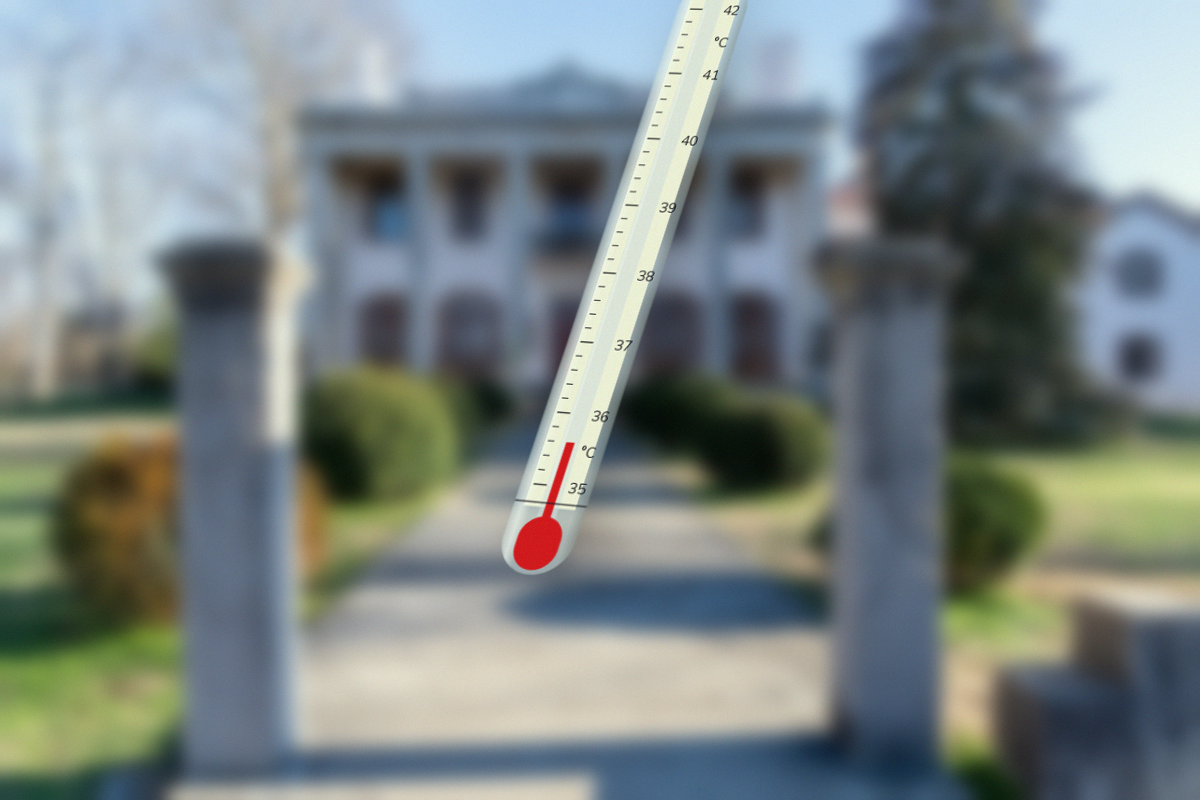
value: 35.6,°C
